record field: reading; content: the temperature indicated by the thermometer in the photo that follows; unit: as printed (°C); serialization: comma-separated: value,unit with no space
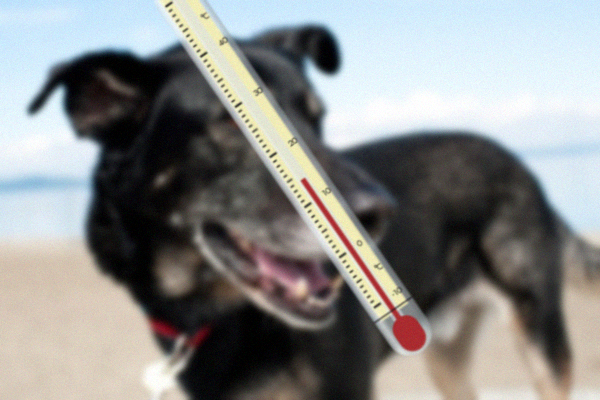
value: 14,°C
